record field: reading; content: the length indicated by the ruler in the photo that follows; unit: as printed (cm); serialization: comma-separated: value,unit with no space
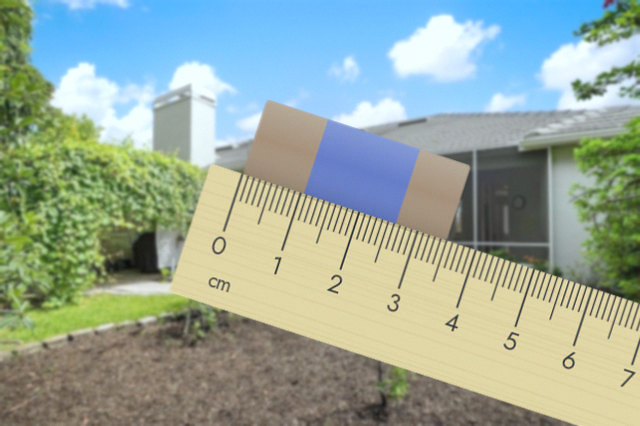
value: 3.5,cm
